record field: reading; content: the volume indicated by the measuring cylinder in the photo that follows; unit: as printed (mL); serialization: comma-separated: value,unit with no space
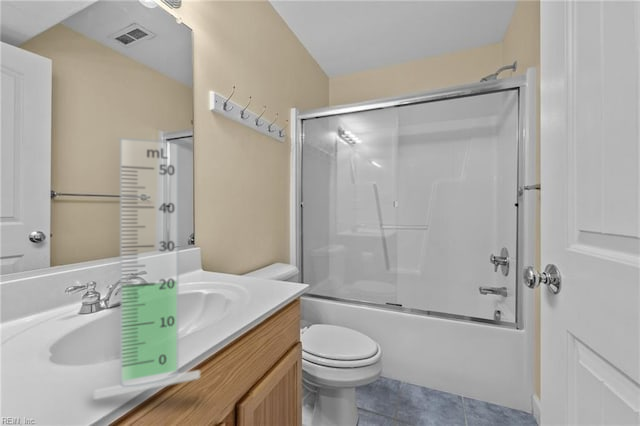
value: 20,mL
